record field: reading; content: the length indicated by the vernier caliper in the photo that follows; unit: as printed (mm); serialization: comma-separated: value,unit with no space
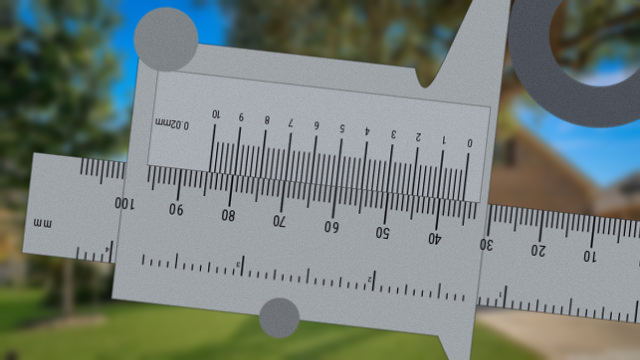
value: 35.5,mm
